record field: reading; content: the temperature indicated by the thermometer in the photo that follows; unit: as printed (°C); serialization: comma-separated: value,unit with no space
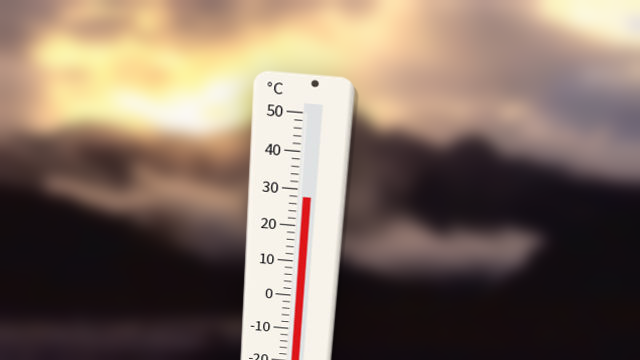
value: 28,°C
